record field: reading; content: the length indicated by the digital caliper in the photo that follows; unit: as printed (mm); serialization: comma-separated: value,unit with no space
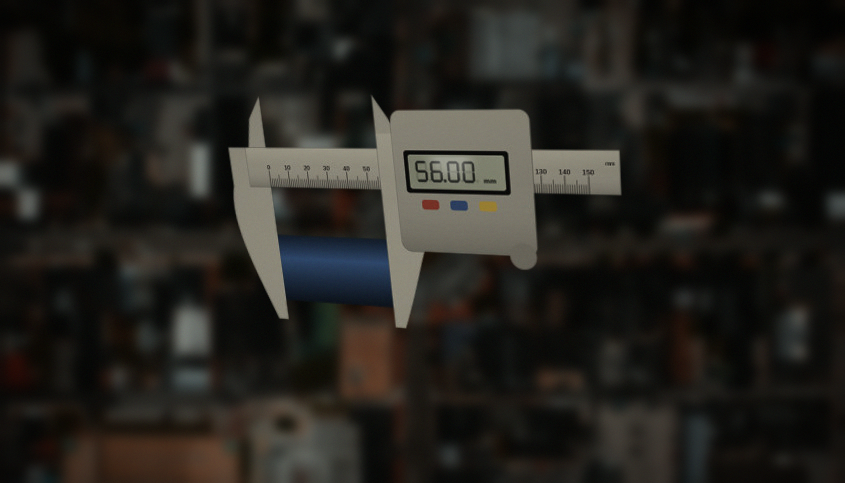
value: 56.00,mm
